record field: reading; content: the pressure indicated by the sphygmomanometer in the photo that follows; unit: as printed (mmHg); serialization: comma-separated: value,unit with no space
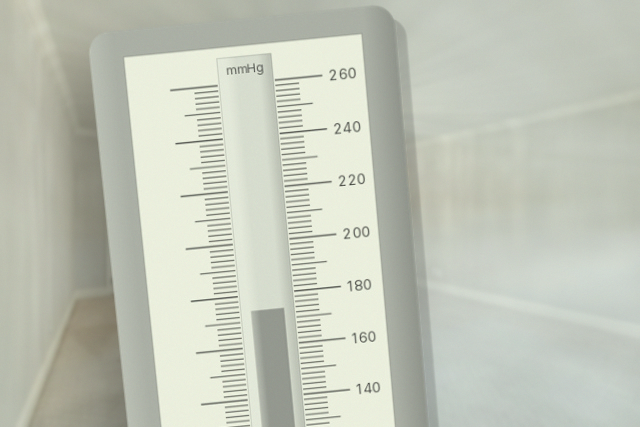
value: 174,mmHg
